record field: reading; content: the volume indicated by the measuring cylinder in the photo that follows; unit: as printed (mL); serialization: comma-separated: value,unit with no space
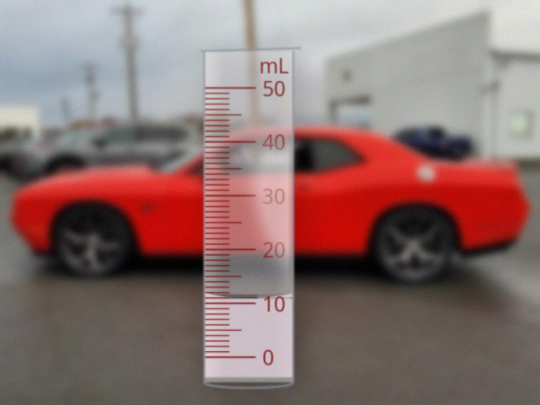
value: 11,mL
